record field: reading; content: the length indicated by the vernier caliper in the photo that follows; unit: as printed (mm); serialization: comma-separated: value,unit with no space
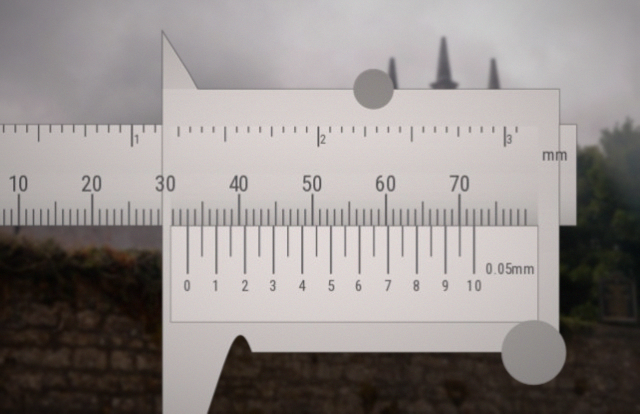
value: 33.0,mm
